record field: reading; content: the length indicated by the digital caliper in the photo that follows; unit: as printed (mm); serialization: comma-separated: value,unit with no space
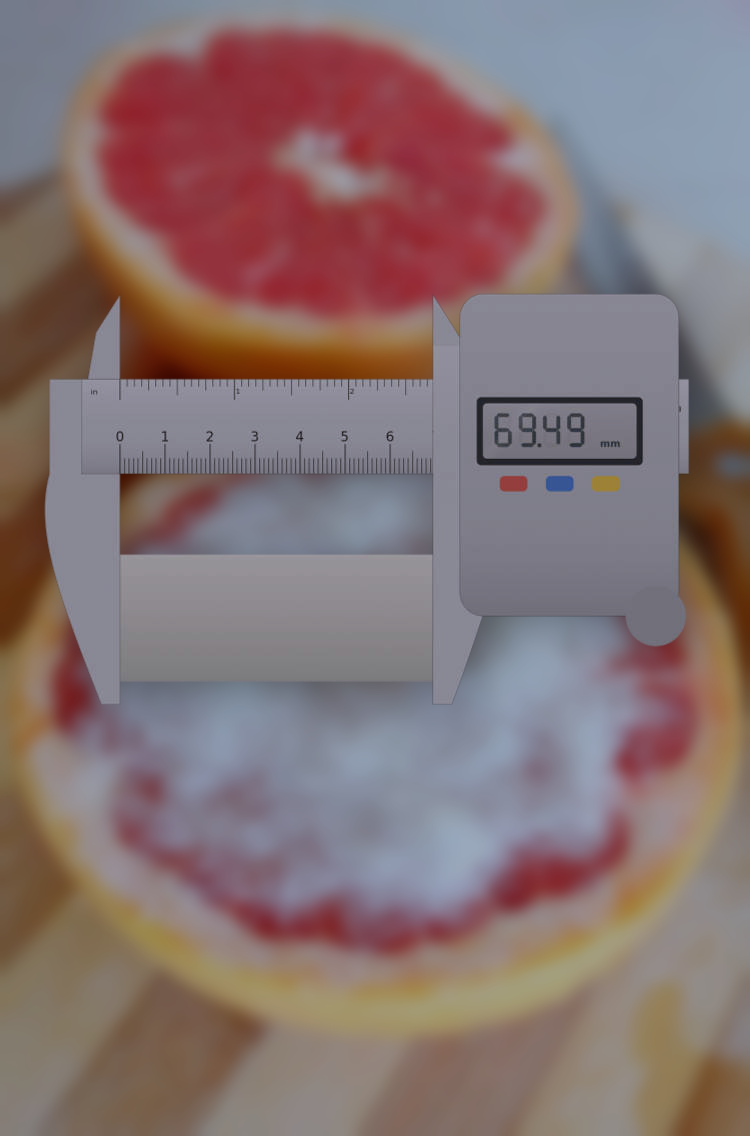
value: 69.49,mm
